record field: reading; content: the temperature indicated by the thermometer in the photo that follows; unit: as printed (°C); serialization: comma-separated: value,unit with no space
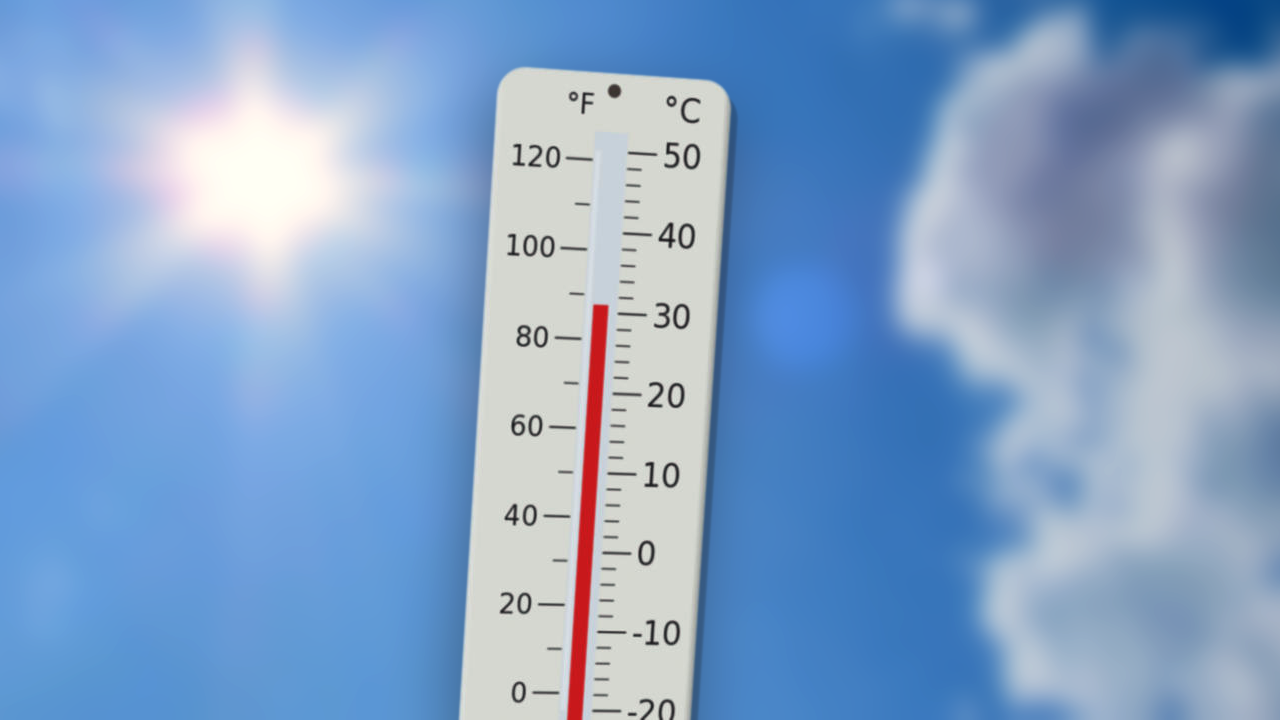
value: 31,°C
